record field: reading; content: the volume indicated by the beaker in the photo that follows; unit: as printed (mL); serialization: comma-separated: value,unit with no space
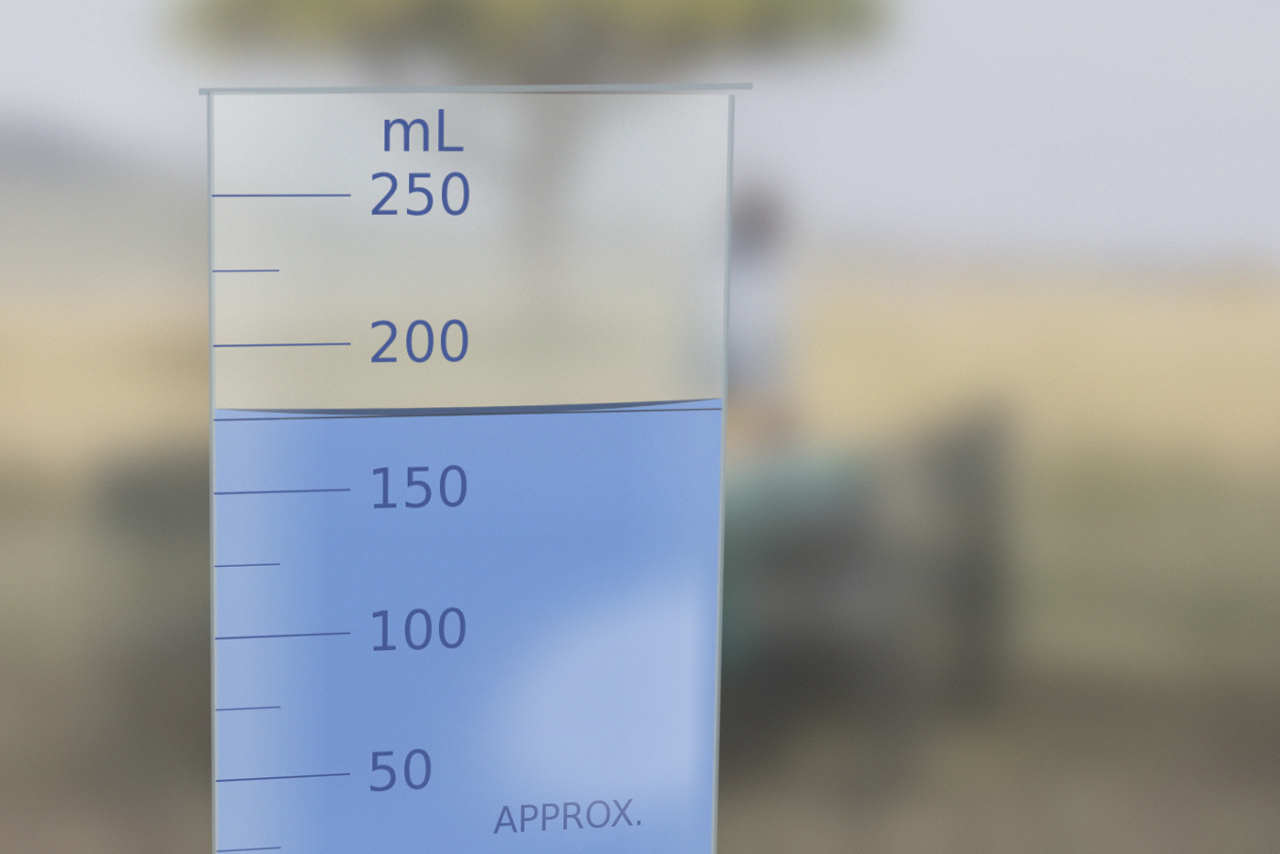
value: 175,mL
